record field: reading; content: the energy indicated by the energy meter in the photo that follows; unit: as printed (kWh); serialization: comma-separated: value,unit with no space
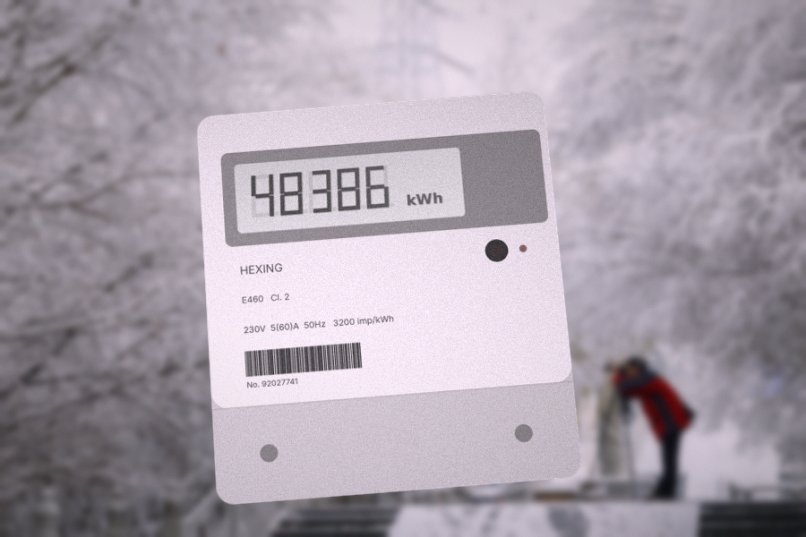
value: 48386,kWh
